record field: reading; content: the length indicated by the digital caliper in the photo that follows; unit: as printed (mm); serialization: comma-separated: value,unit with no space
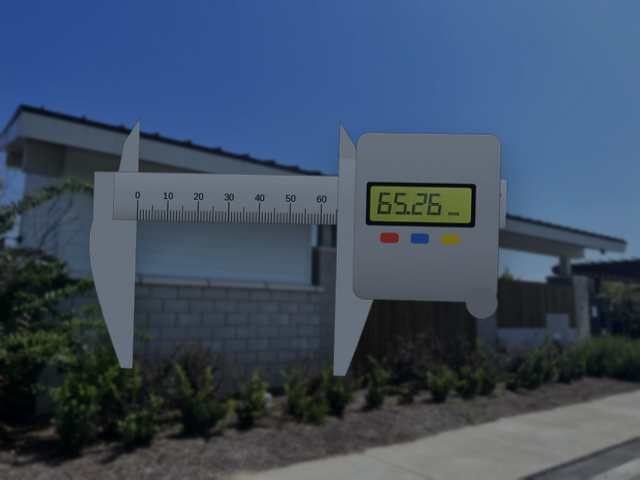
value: 65.26,mm
